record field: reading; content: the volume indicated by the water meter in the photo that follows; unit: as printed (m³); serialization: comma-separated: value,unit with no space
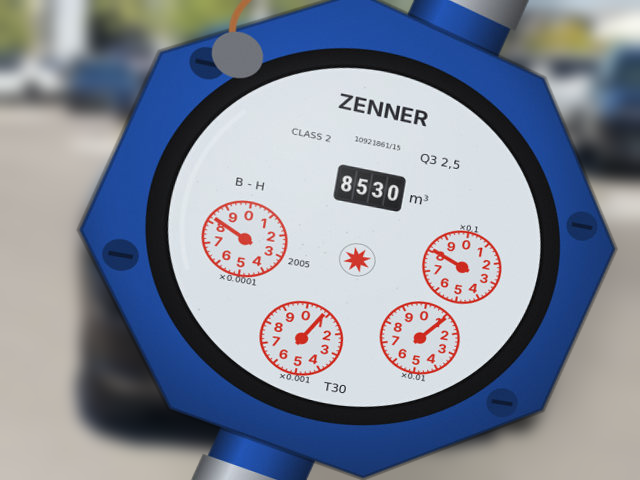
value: 8530.8108,m³
